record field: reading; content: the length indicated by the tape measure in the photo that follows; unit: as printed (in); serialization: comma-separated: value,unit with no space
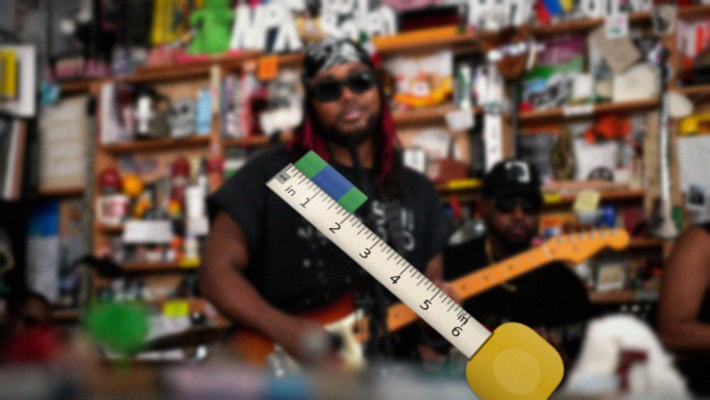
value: 2,in
